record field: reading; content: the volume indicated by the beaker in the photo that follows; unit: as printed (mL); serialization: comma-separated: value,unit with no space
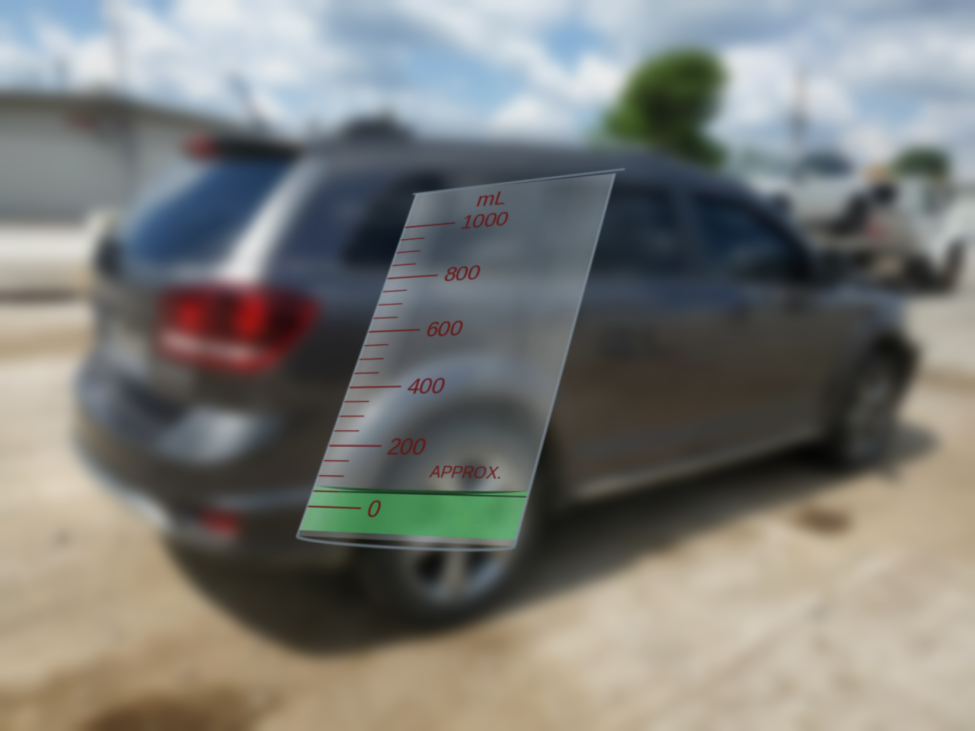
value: 50,mL
